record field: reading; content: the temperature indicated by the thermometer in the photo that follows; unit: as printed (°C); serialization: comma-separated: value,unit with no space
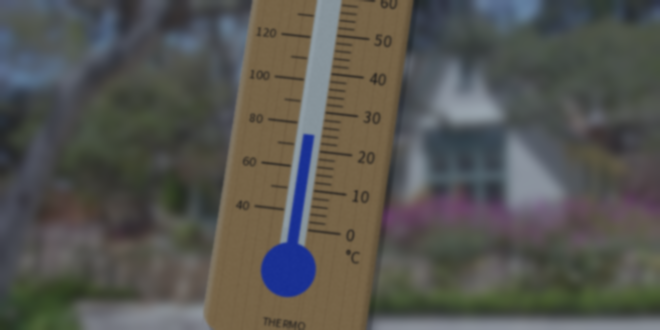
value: 24,°C
